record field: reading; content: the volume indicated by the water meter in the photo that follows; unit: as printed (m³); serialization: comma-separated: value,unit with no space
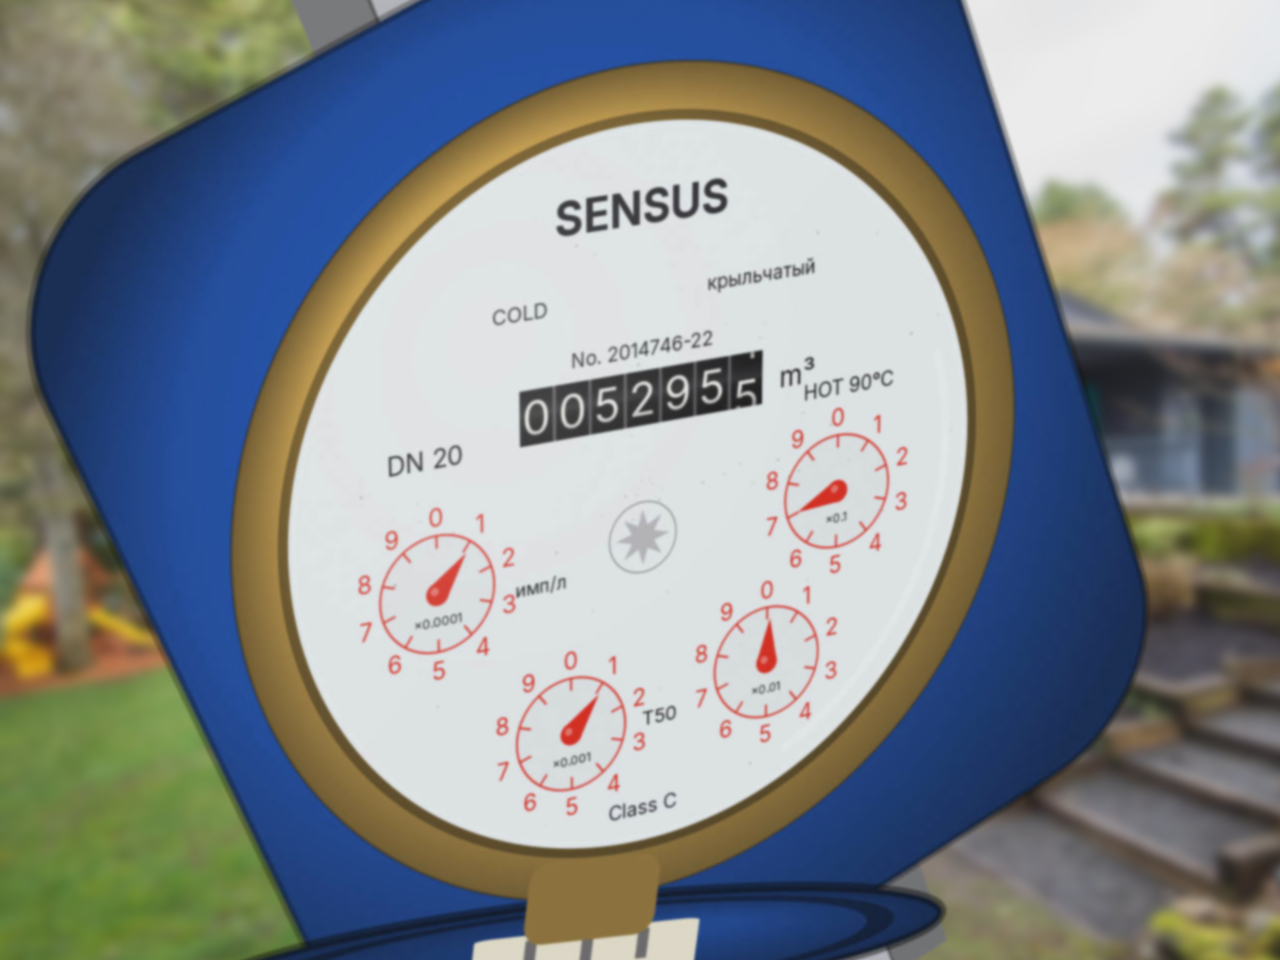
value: 52954.7011,m³
